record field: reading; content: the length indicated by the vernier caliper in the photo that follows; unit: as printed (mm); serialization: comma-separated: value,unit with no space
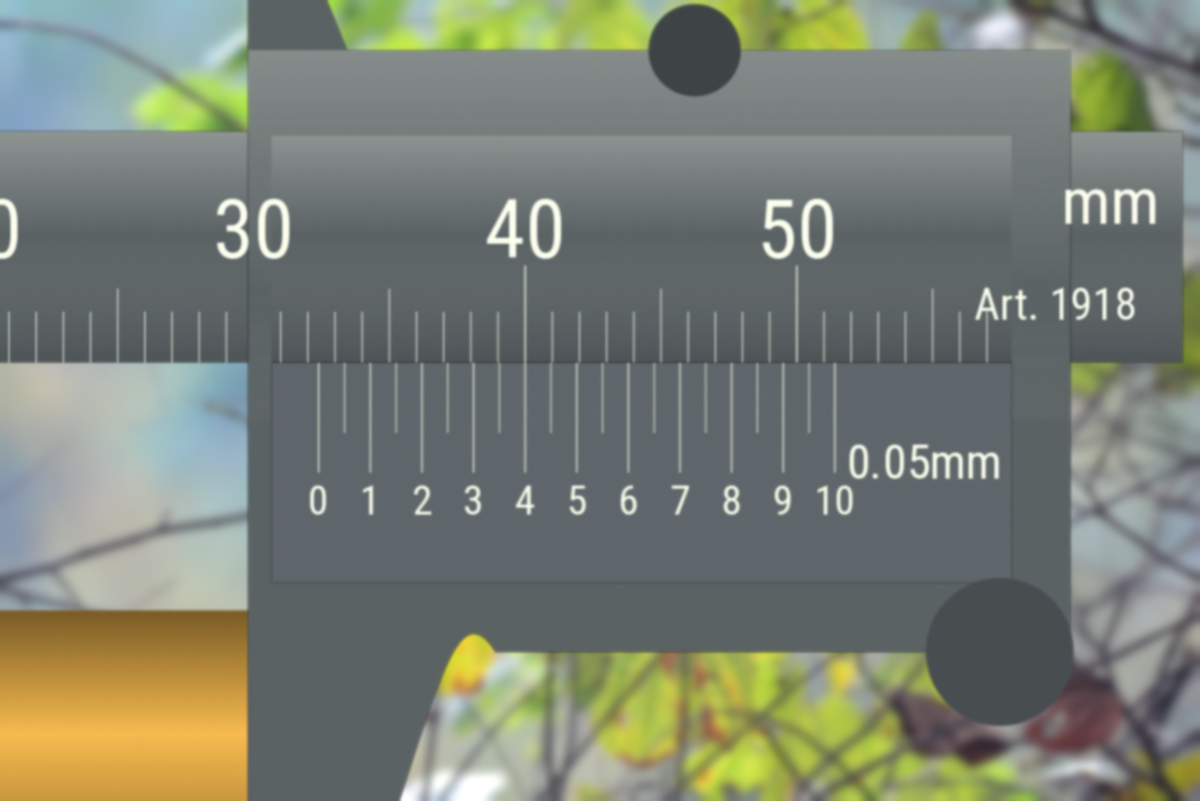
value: 32.4,mm
